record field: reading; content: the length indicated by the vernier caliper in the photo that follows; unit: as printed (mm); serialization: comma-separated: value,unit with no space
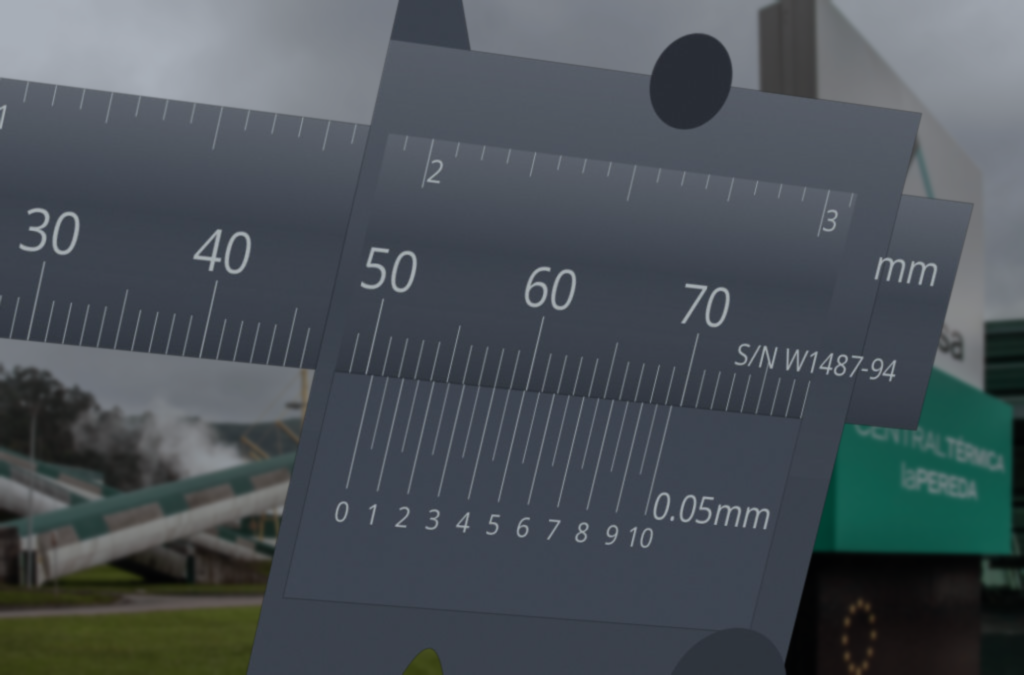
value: 50.4,mm
